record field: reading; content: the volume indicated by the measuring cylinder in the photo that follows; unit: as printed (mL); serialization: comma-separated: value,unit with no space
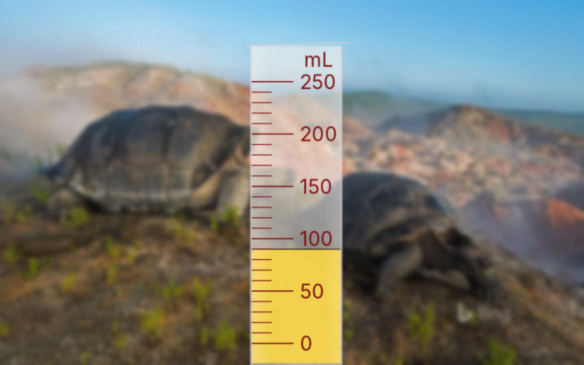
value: 90,mL
